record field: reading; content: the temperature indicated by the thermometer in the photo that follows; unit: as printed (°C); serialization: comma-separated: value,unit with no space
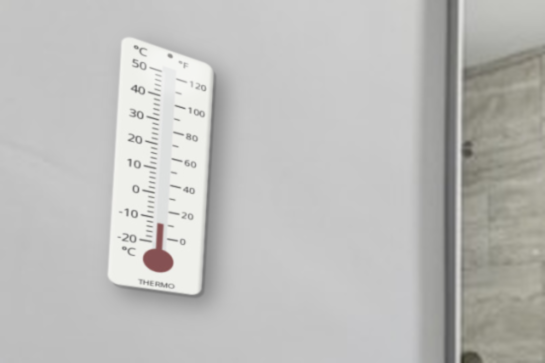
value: -12,°C
